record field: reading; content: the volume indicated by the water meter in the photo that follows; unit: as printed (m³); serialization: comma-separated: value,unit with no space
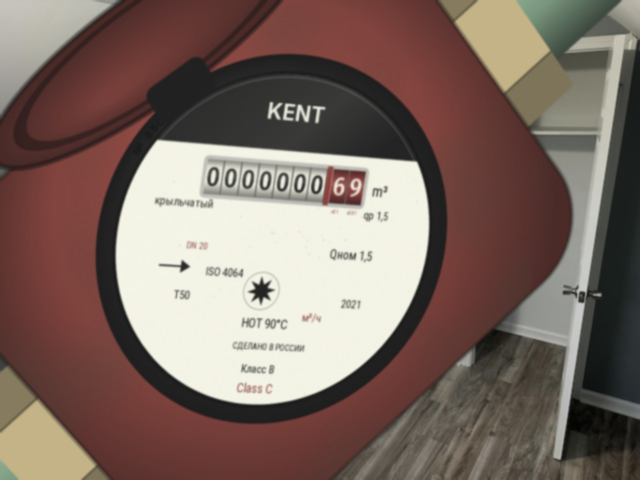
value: 0.69,m³
